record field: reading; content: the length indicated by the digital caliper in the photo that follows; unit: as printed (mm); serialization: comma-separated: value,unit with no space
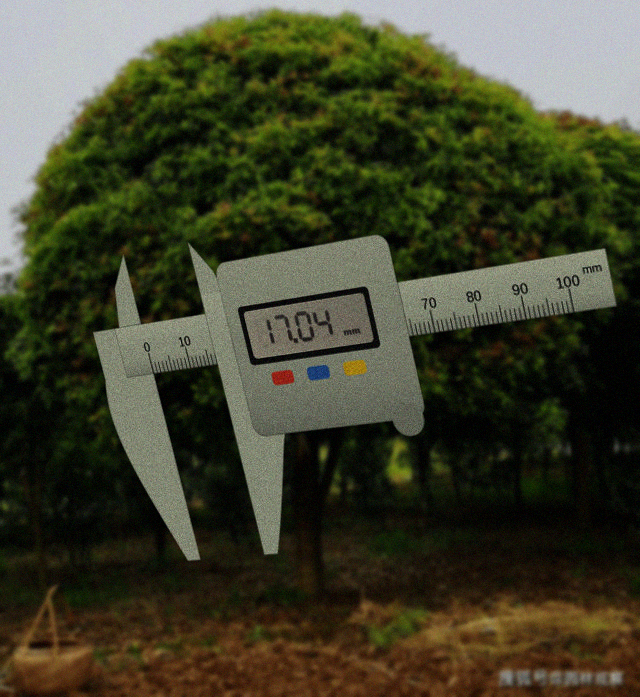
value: 17.04,mm
